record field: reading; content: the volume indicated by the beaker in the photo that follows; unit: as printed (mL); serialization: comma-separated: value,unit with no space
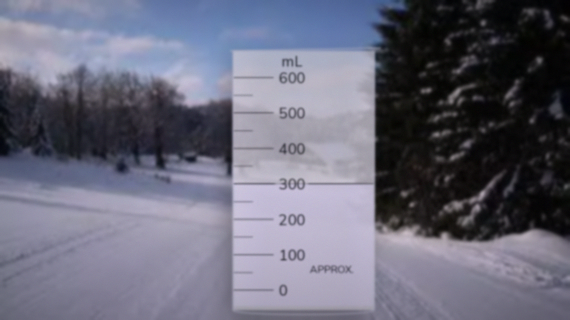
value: 300,mL
